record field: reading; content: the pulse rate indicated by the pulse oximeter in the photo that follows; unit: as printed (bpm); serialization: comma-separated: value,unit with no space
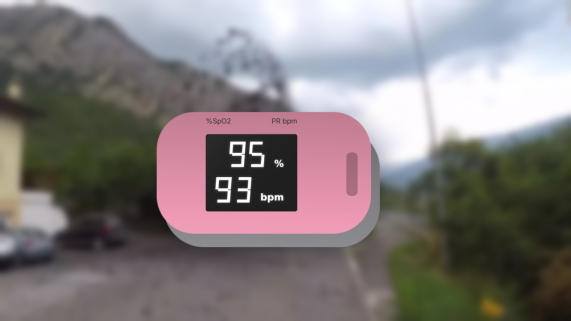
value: 93,bpm
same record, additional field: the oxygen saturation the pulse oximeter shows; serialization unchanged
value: 95,%
